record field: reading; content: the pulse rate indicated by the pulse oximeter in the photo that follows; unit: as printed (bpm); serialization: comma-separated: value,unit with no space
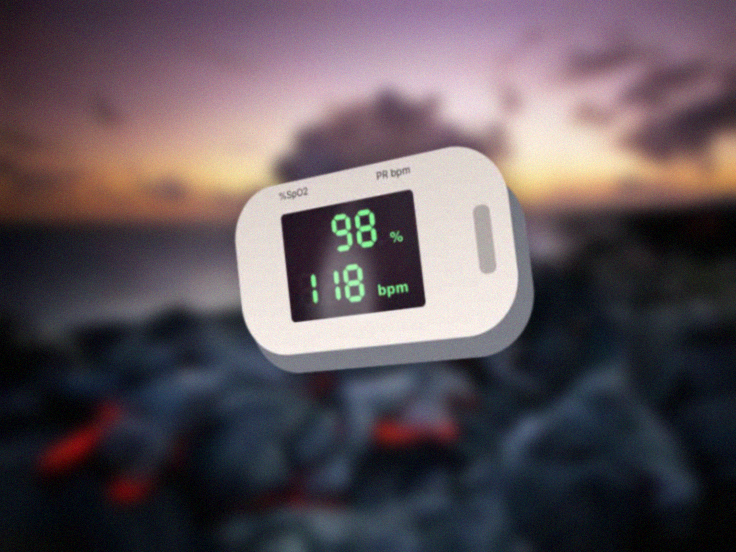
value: 118,bpm
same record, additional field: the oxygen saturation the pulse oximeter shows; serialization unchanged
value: 98,%
